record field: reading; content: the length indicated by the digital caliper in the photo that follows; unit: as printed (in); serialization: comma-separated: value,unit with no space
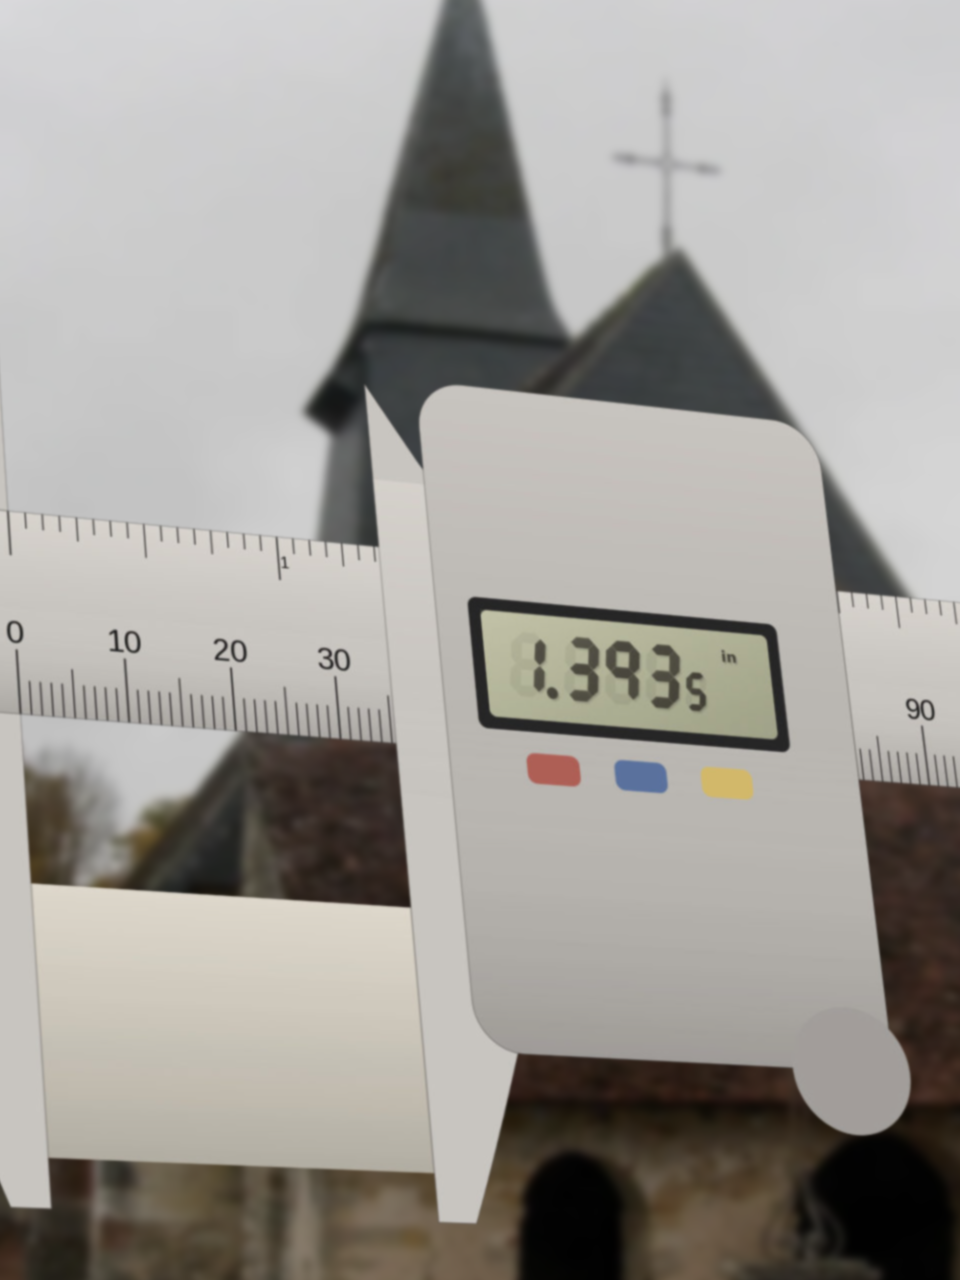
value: 1.3935,in
